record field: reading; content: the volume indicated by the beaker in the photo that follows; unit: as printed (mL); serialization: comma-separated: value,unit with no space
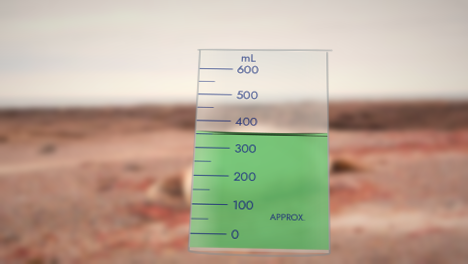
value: 350,mL
